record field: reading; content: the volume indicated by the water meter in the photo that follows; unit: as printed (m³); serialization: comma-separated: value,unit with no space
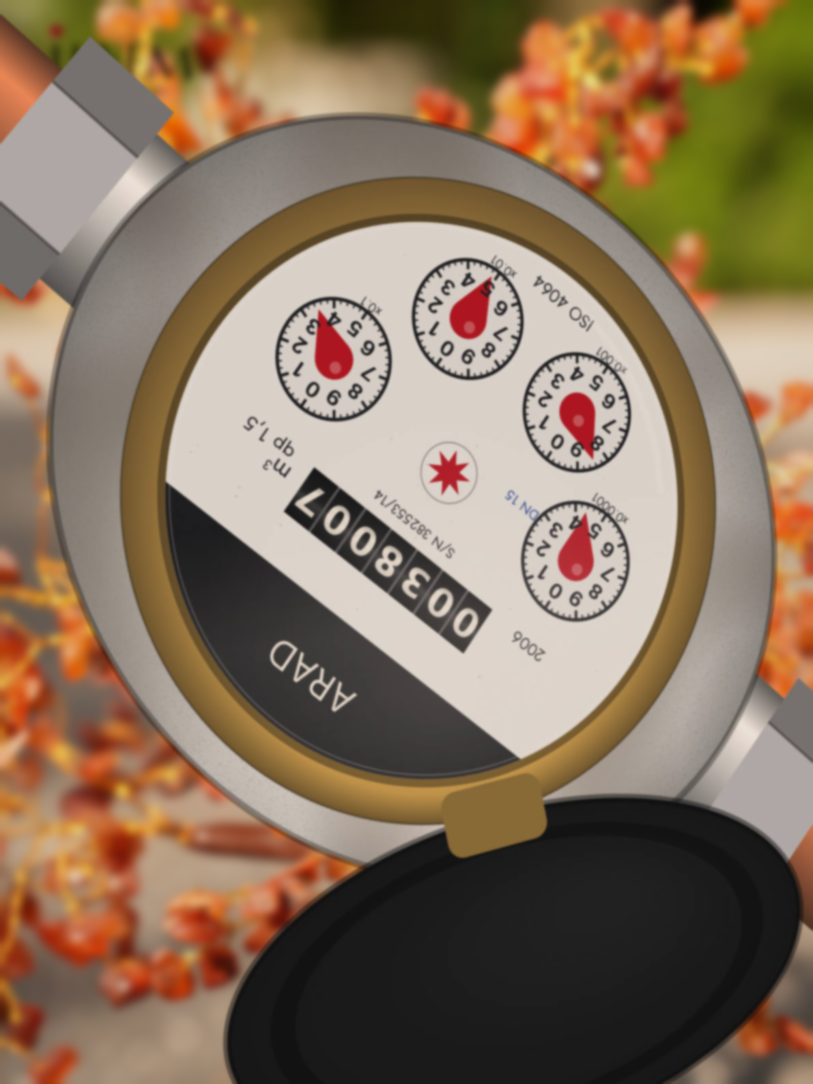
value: 38007.3484,m³
